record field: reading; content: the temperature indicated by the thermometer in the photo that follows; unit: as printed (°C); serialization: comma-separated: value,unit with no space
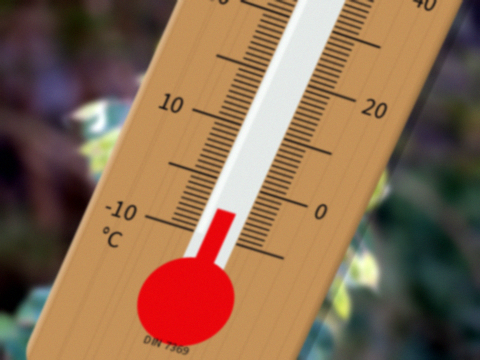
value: -5,°C
